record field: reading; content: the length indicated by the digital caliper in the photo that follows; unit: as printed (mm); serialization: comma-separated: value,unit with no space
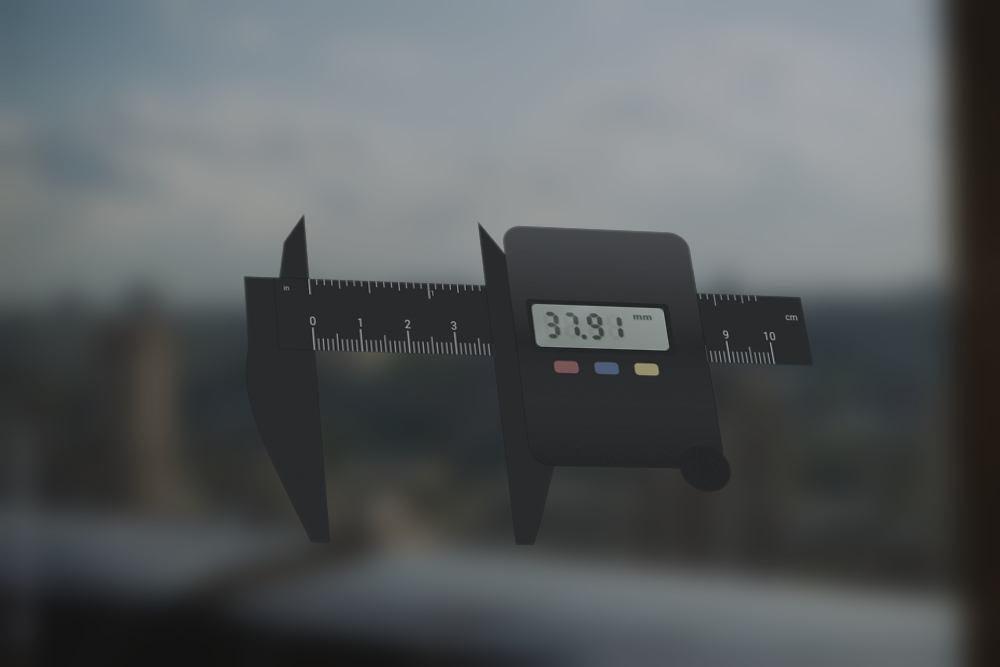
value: 37.91,mm
